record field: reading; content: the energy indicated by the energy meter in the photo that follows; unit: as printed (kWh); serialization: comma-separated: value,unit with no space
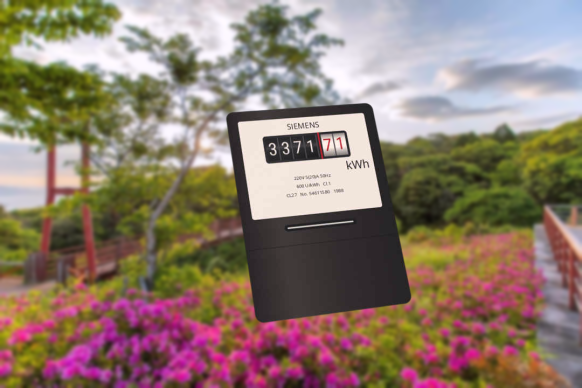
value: 3371.71,kWh
